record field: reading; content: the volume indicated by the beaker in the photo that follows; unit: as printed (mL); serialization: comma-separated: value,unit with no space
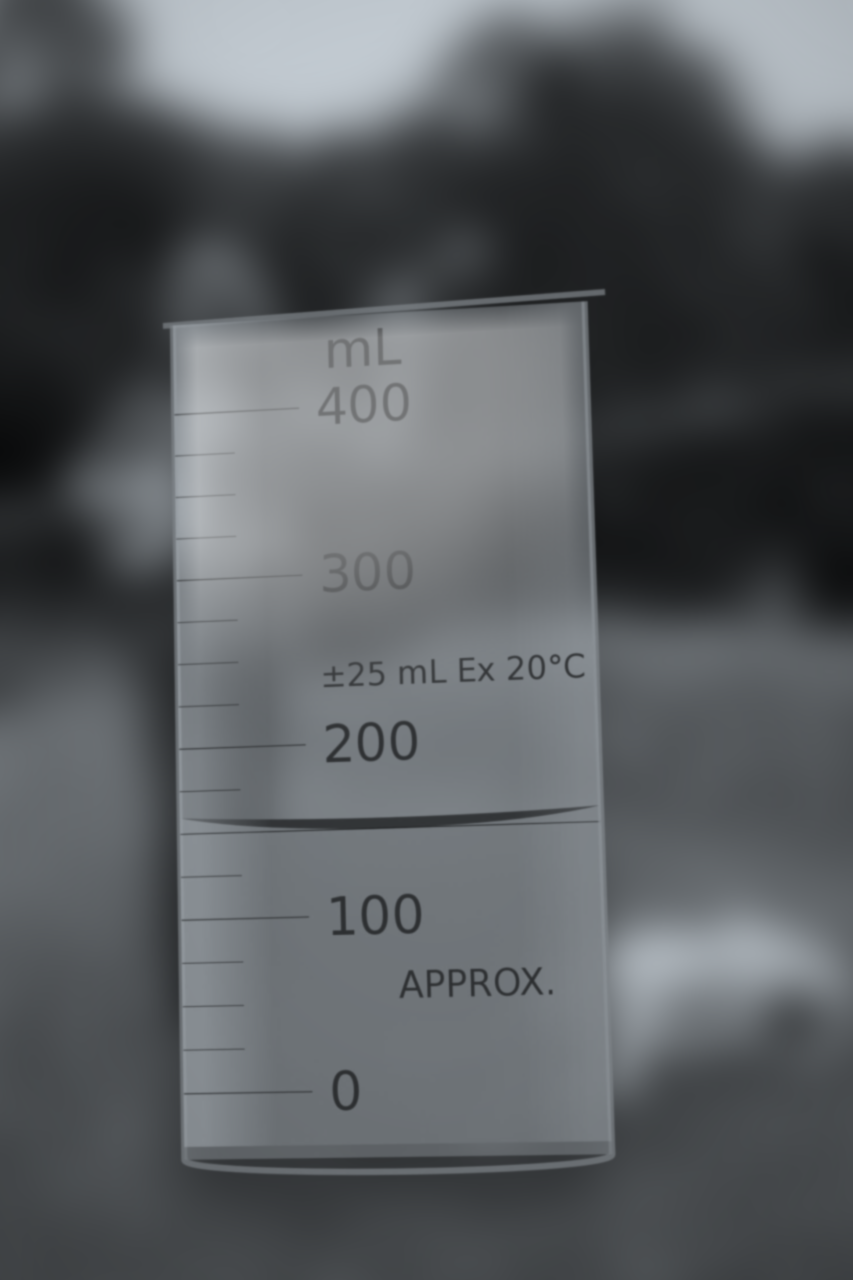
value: 150,mL
